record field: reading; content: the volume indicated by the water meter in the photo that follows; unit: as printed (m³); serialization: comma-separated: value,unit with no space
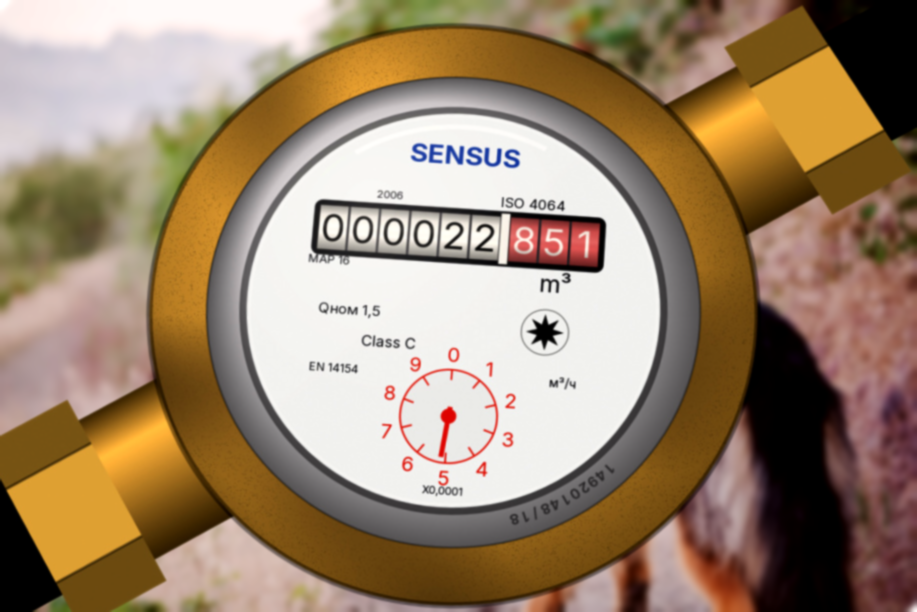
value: 22.8515,m³
